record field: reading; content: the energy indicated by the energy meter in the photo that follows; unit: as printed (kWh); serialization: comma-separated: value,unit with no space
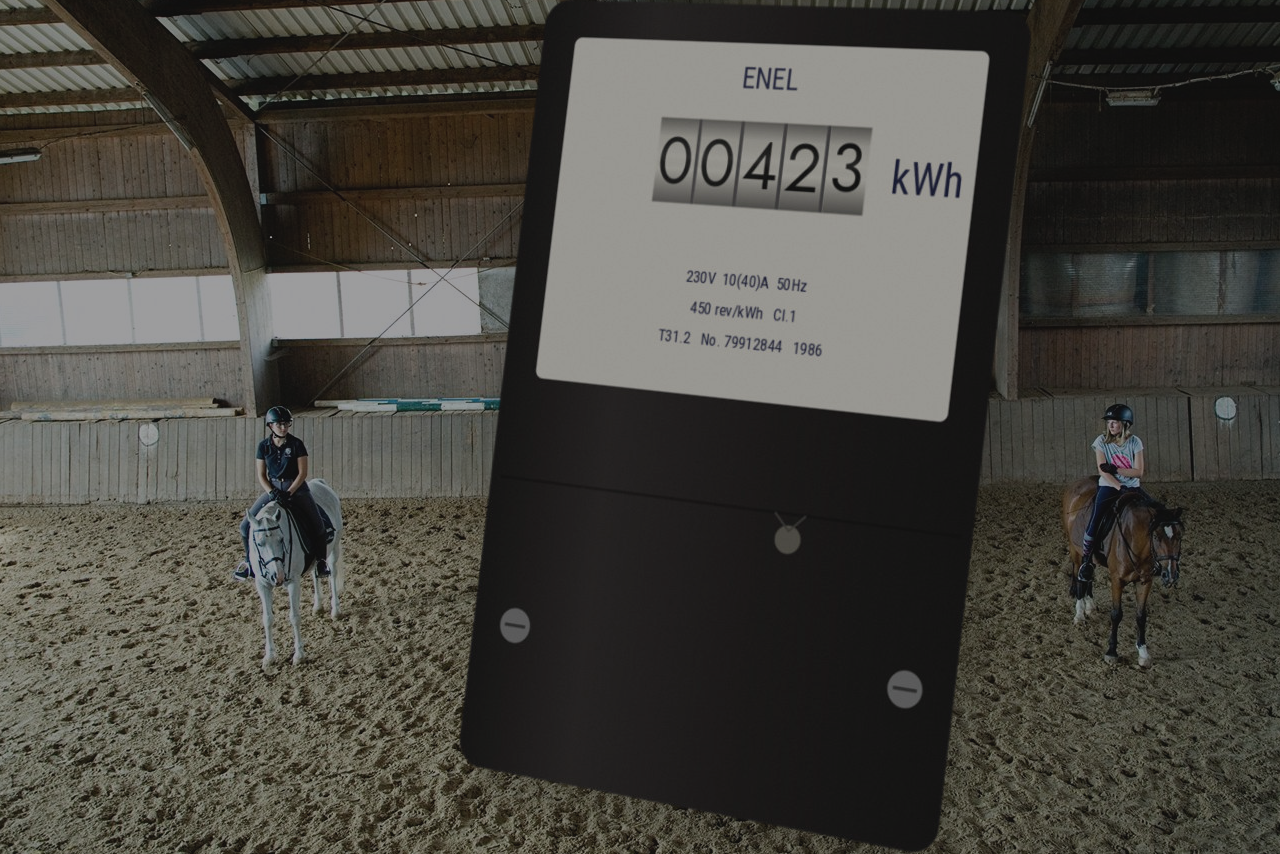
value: 423,kWh
